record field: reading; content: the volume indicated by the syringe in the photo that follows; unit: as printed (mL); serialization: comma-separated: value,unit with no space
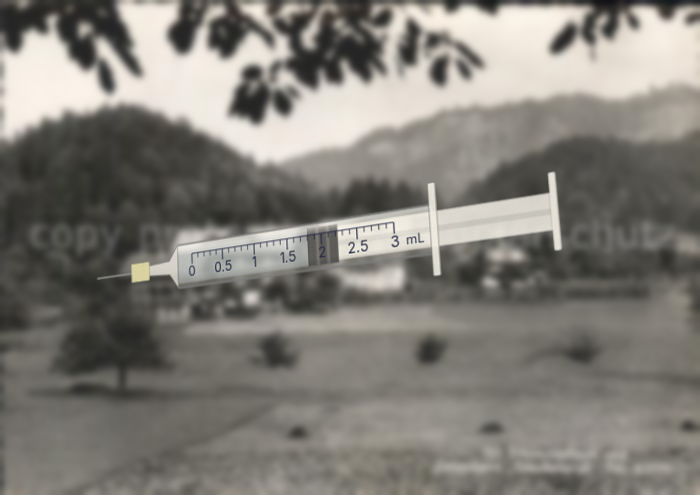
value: 1.8,mL
